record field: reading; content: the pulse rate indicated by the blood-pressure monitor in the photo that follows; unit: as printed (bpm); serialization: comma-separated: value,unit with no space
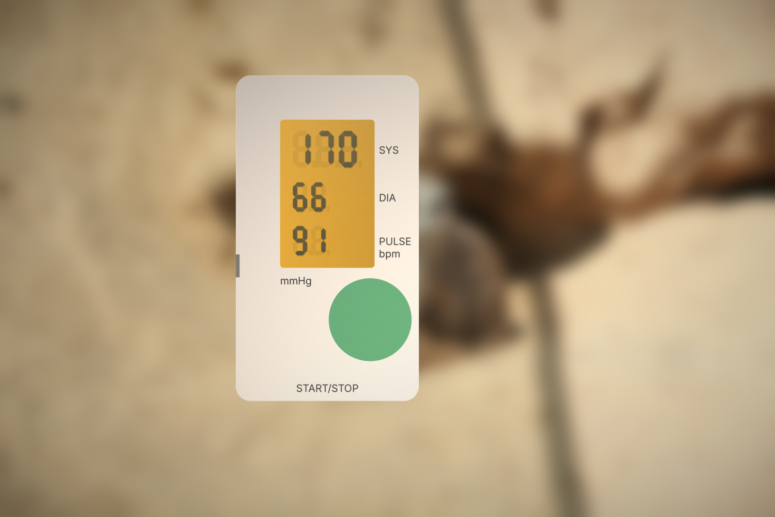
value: 91,bpm
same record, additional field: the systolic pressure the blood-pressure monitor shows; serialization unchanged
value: 170,mmHg
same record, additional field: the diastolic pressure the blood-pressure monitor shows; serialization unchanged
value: 66,mmHg
